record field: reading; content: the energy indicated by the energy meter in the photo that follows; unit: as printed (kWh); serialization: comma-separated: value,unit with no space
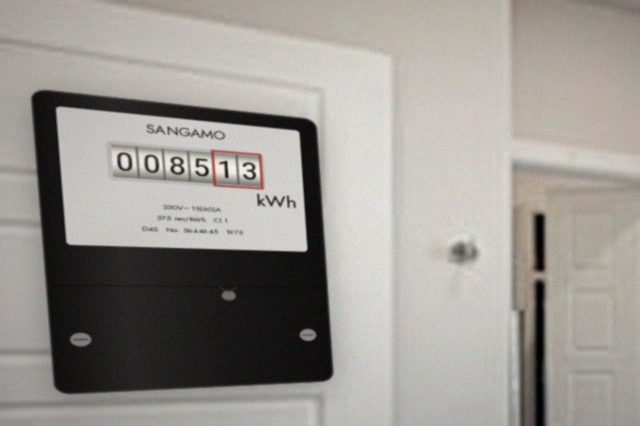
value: 85.13,kWh
